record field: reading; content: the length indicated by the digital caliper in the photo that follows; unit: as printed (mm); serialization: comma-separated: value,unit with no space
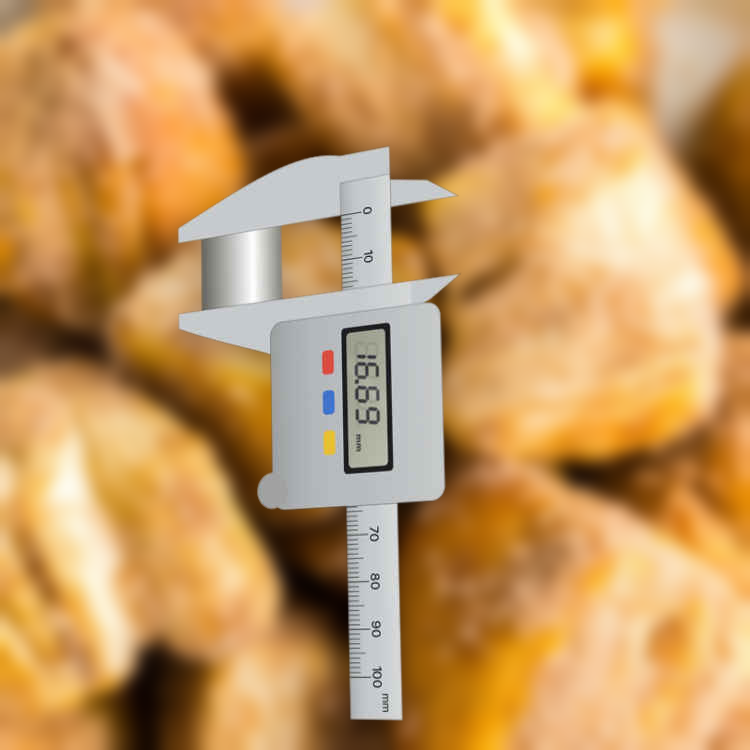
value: 16.69,mm
